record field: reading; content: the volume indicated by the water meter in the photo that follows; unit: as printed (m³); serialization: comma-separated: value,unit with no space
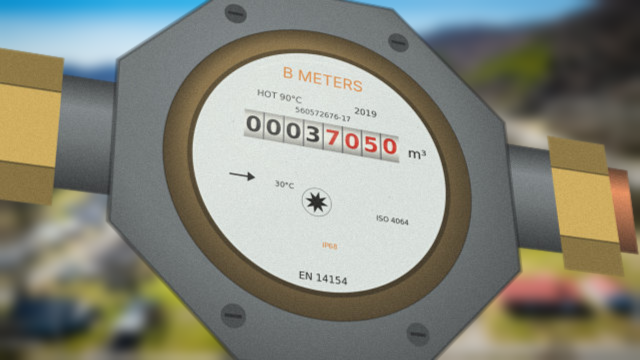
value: 3.7050,m³
